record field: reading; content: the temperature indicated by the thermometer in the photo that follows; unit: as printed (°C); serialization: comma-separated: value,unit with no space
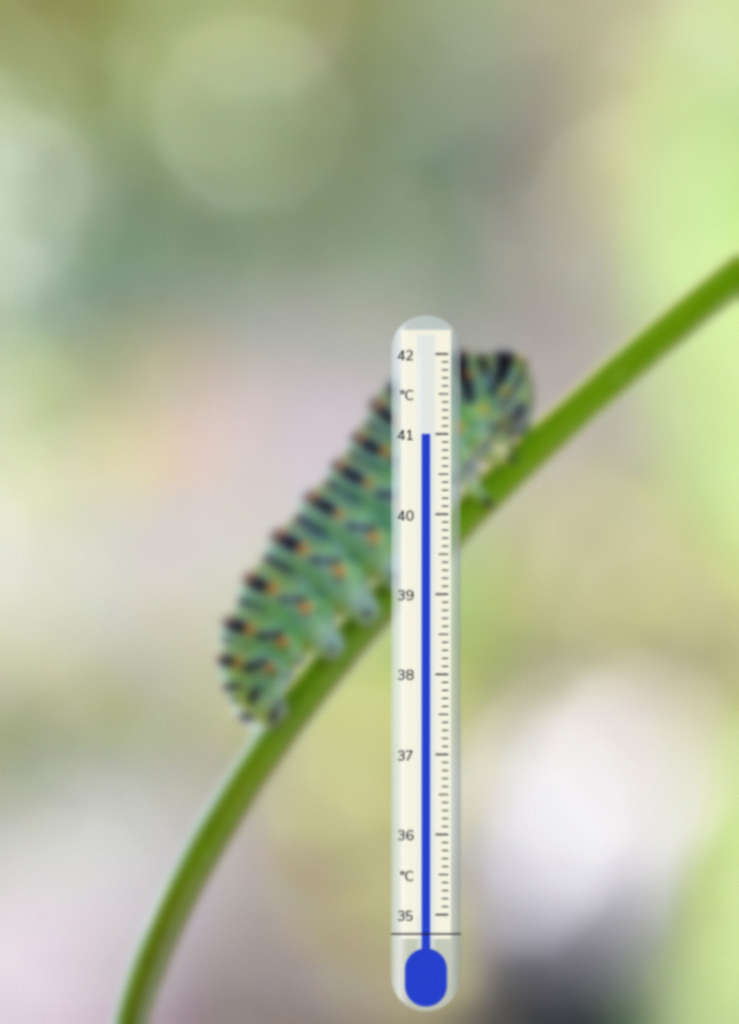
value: 41,°C
